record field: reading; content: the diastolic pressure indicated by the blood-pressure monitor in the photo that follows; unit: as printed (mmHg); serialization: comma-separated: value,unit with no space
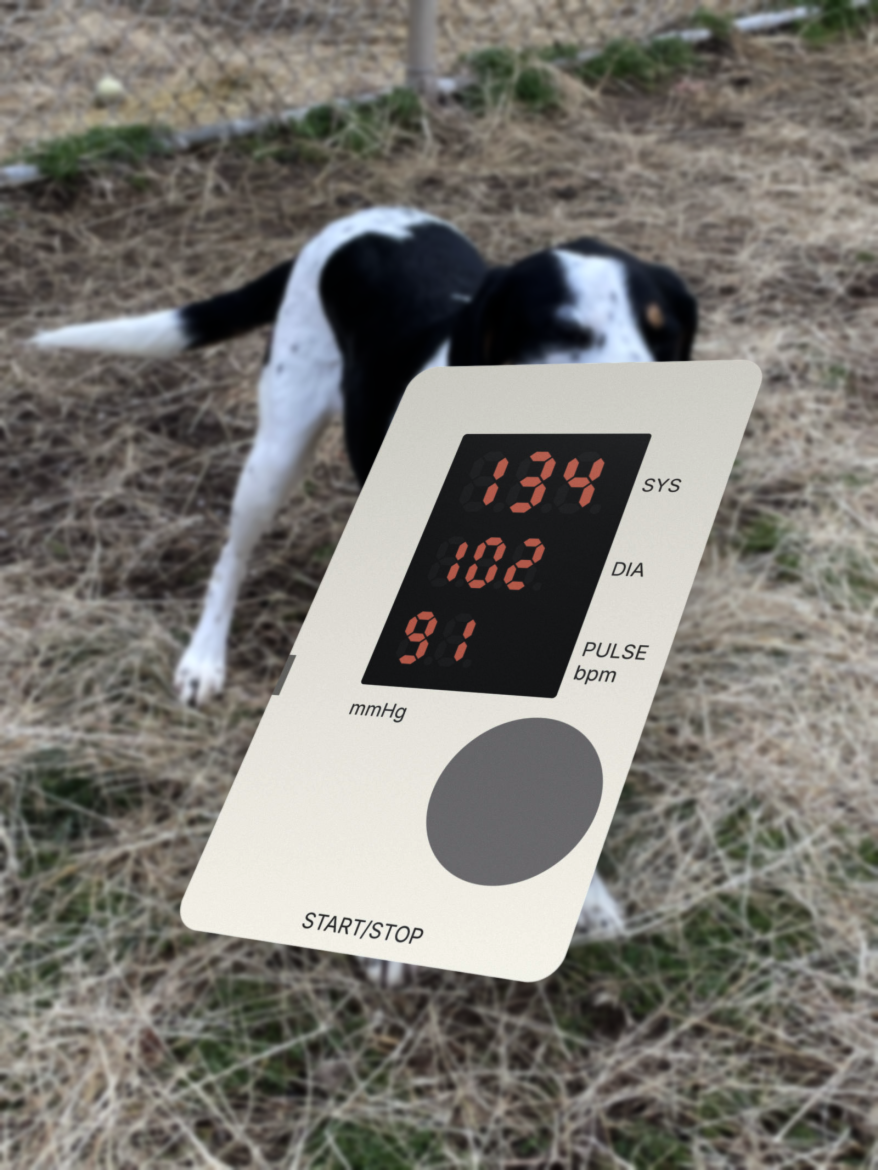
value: 102,mmHg
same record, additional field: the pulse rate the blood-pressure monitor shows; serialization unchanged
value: 91,bpm
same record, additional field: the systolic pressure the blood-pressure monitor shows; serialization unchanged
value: 134,mmHg
